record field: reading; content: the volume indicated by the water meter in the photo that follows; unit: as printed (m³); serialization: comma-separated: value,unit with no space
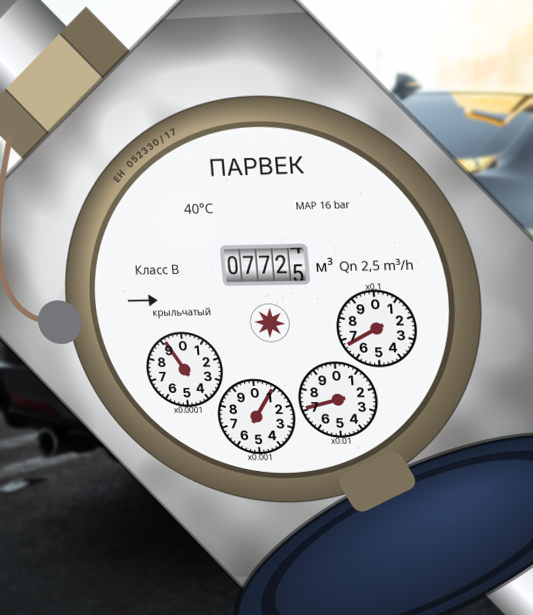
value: 7724.6709,m³
